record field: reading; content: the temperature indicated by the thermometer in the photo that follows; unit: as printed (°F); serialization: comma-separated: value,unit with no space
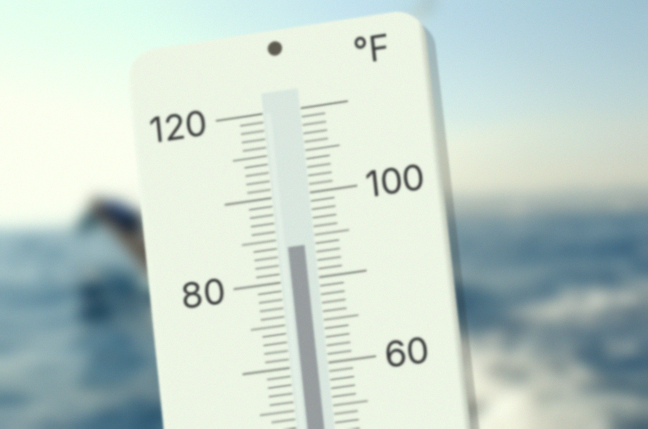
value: 88,°F
